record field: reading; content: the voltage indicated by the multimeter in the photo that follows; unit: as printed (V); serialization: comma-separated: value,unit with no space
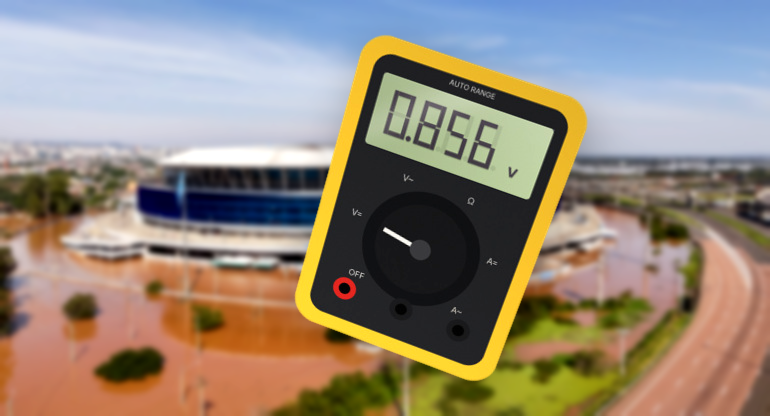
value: 0.856,V
